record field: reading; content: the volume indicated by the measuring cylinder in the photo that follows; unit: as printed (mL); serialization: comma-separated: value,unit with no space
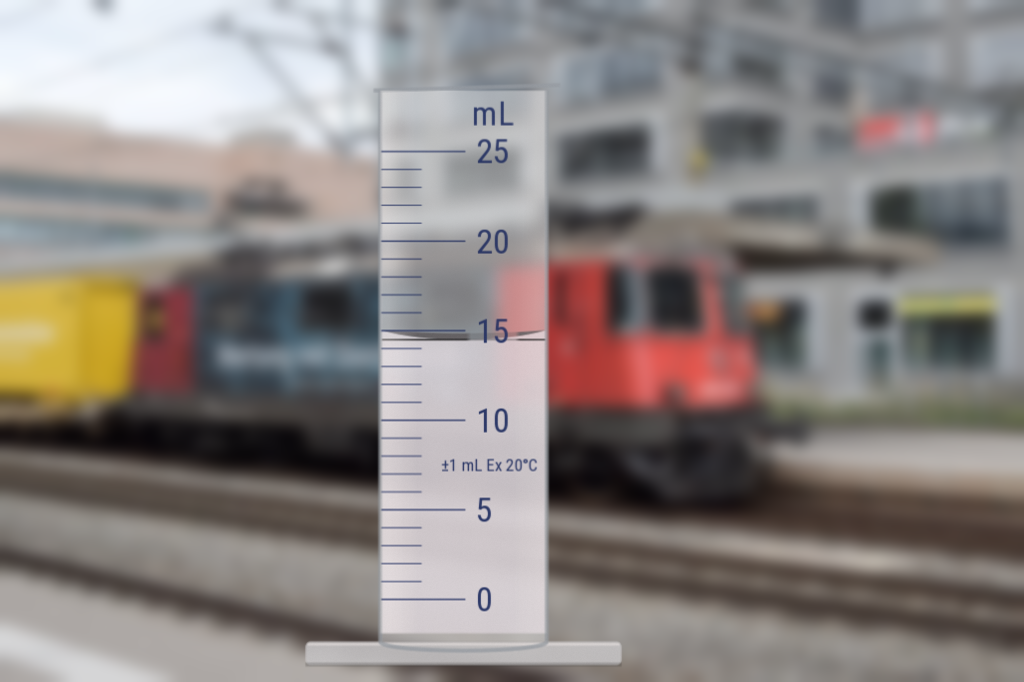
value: 14.5,mL
